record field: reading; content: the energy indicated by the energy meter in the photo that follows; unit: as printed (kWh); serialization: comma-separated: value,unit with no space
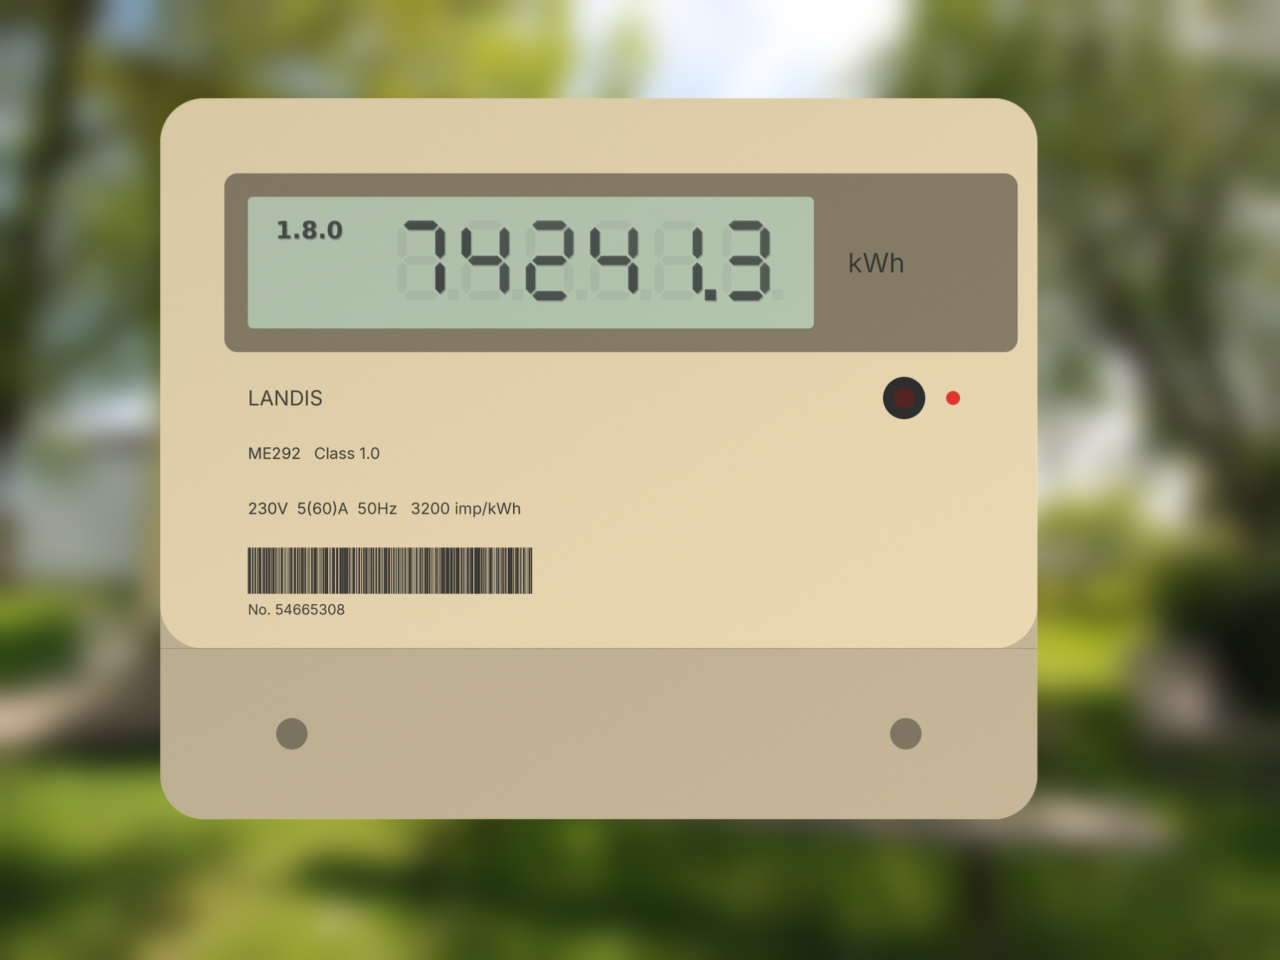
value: 74241.3,kWh
